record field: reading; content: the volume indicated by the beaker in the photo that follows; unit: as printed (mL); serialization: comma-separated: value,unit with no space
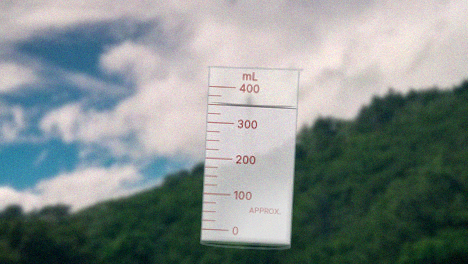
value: 350,mL
